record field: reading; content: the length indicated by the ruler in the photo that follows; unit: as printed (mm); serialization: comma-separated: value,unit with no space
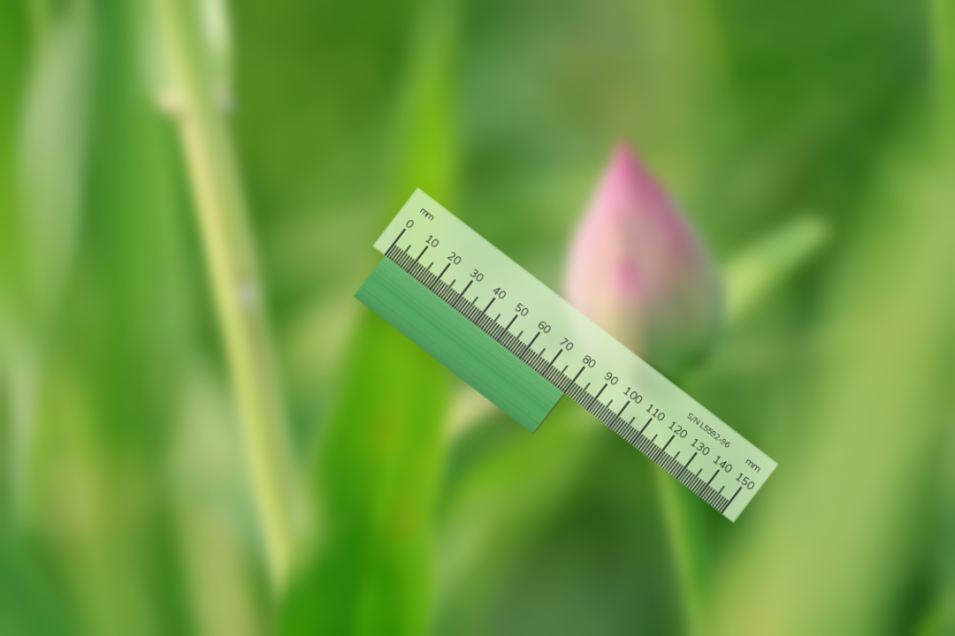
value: 80,mm
